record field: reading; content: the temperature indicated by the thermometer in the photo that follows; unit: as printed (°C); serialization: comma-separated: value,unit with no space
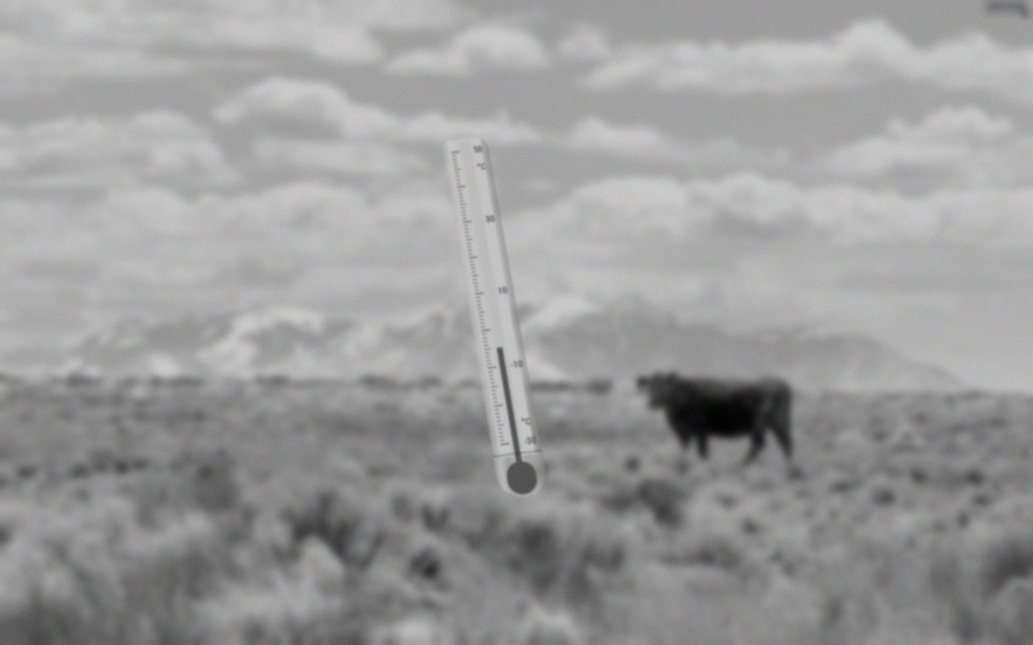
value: -5,°C
